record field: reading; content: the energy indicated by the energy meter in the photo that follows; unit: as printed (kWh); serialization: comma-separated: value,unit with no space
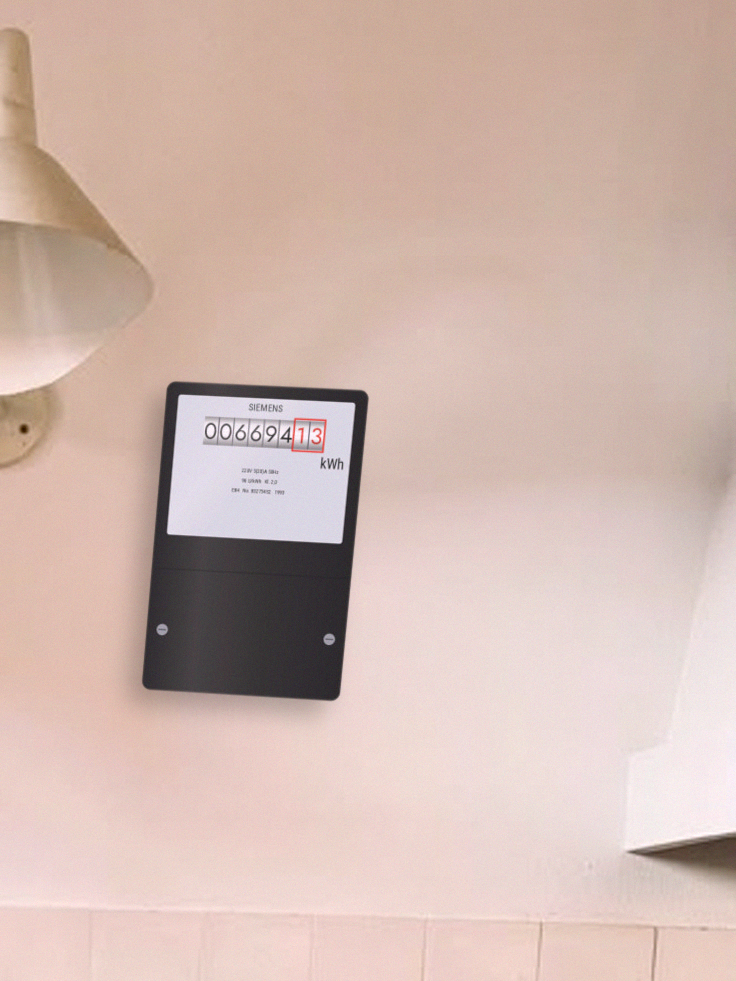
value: 6694.13,kWh
